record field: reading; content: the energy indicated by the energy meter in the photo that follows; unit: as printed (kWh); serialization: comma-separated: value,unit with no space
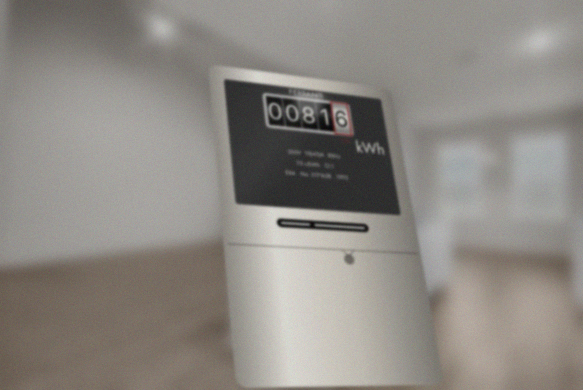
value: 81.6,kWh
